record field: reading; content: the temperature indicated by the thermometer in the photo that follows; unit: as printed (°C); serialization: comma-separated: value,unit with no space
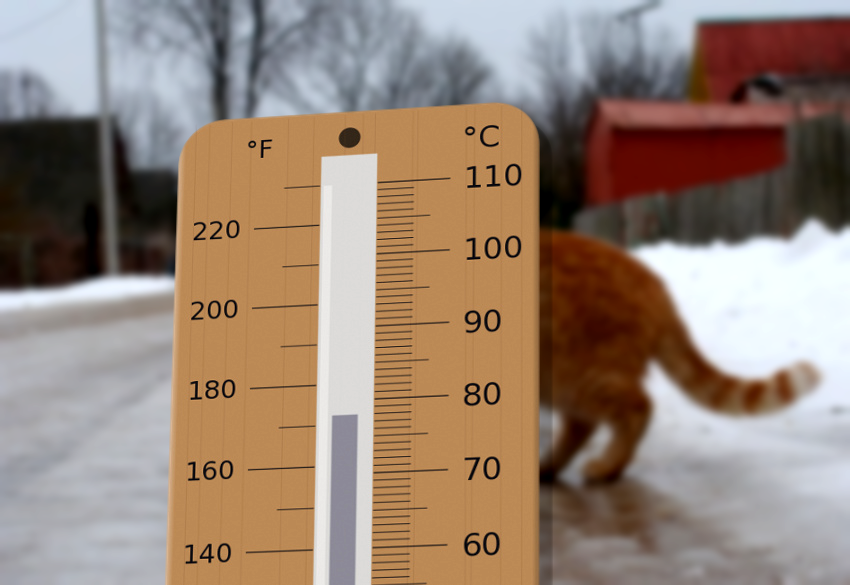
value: 78,°C
